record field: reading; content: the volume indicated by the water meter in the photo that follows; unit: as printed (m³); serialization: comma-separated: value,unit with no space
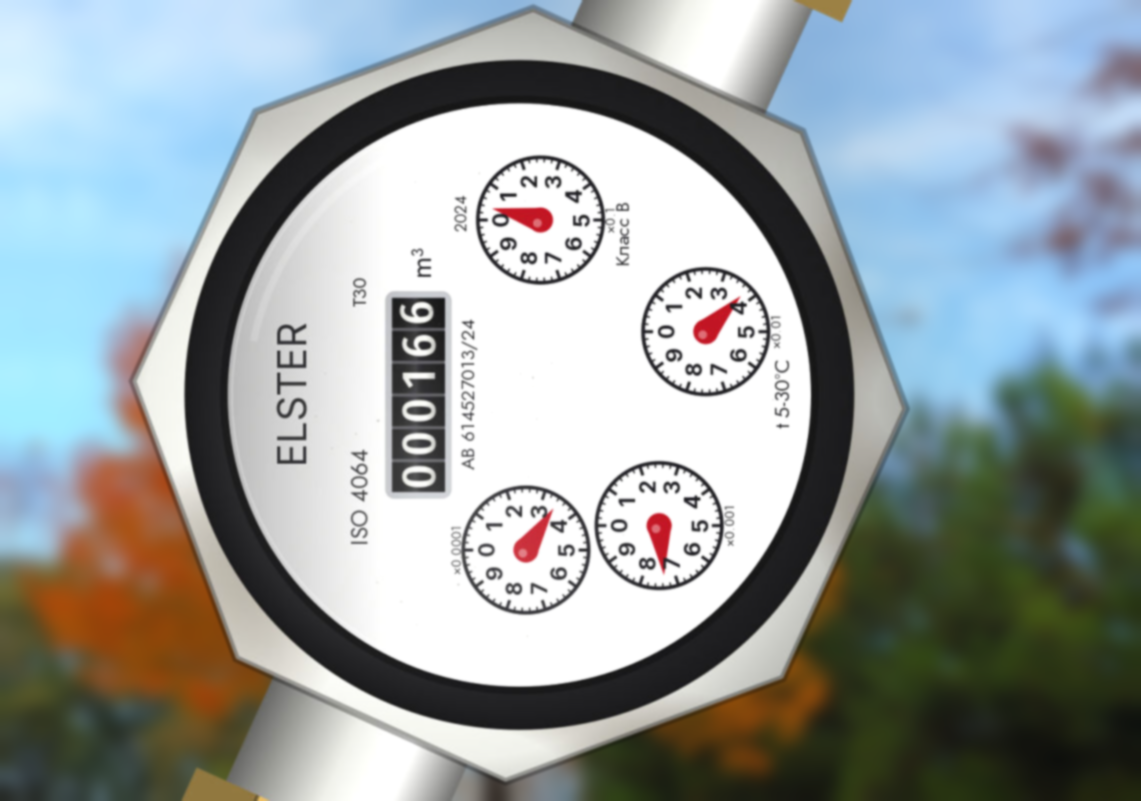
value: 166.0373,m³
